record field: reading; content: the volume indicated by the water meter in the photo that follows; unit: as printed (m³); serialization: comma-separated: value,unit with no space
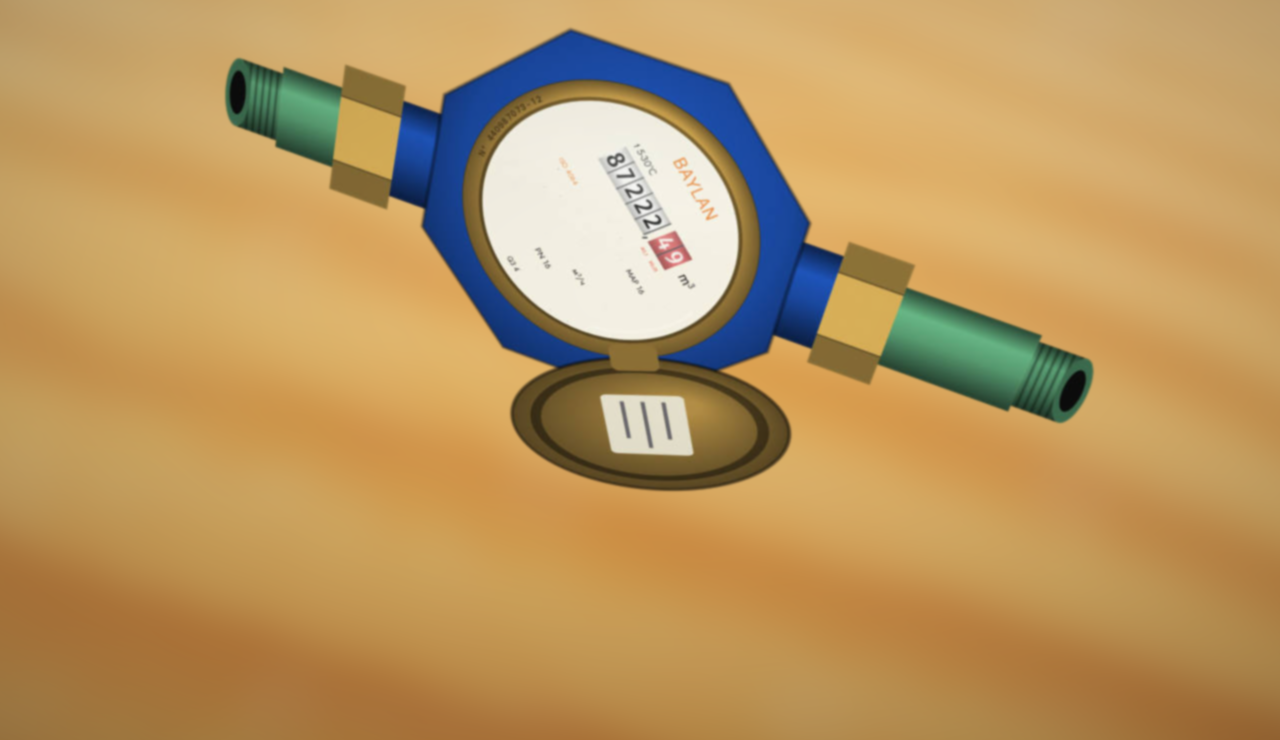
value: 87222.49,m³
